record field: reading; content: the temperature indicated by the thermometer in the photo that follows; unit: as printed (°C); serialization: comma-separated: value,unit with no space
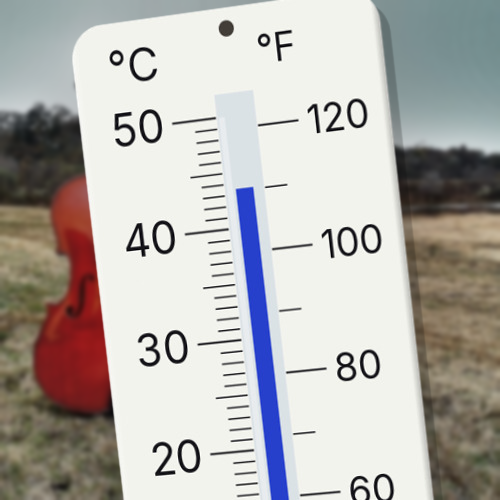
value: 43.5,°C
